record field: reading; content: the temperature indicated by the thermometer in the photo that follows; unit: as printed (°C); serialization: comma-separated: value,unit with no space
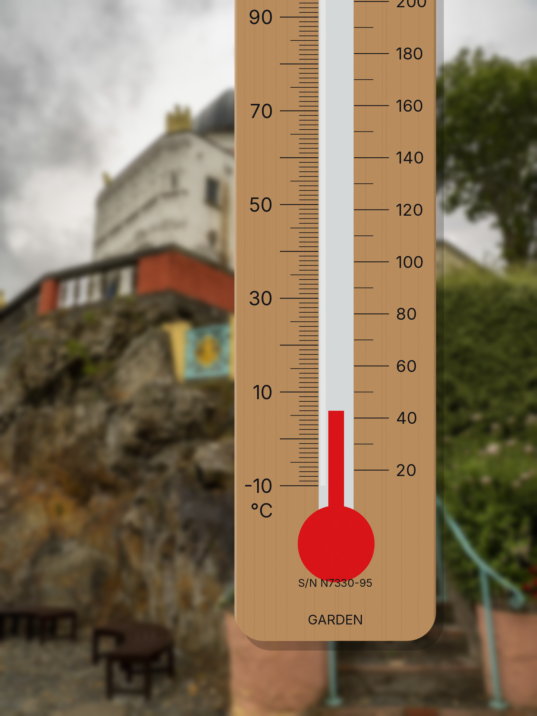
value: 6,°C
